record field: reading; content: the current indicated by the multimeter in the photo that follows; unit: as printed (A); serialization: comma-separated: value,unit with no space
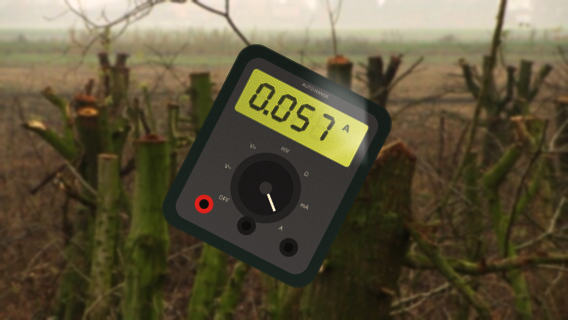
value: 0.057,A
